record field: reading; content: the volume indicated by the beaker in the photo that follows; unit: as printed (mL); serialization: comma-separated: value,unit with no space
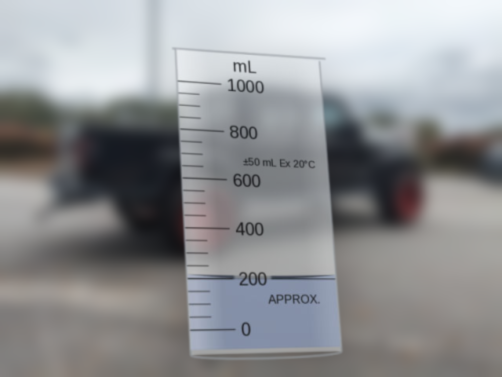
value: 200,mL
